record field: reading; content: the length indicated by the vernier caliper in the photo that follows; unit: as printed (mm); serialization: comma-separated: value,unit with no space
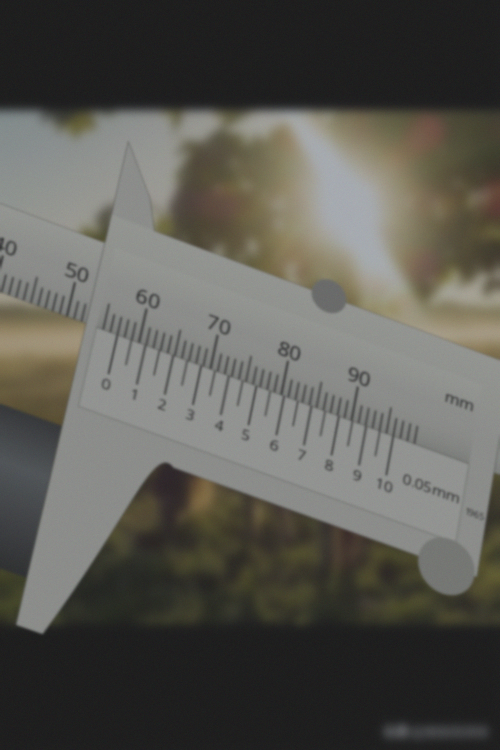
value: 57.0,mm
